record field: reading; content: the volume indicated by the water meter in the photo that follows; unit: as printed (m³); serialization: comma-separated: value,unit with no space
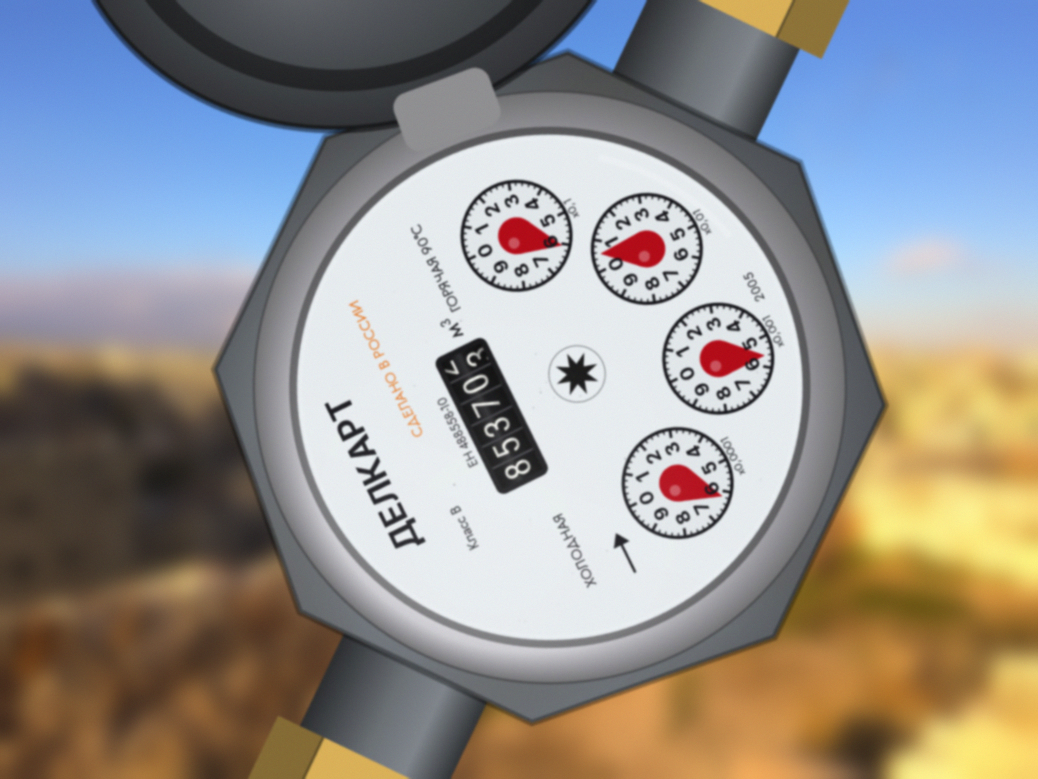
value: 853702.6056,m³
